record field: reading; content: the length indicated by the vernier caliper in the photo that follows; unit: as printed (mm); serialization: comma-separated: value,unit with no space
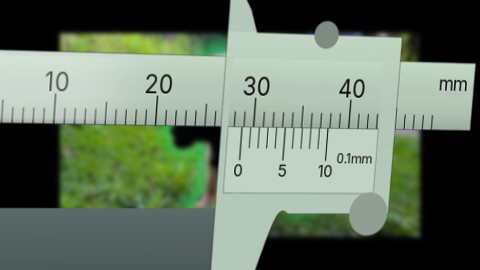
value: 28.8,mm
